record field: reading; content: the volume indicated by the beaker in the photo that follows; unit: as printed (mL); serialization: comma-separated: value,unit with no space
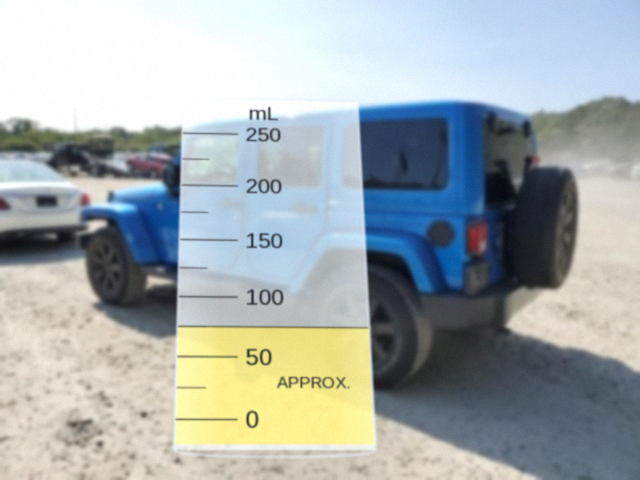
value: 75,mL
